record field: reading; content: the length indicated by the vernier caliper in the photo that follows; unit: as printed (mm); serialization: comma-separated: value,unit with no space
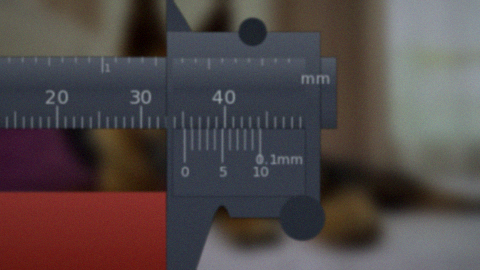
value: 35.2,mm
